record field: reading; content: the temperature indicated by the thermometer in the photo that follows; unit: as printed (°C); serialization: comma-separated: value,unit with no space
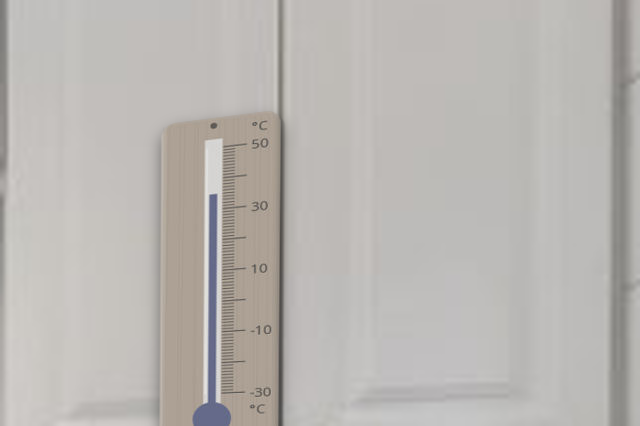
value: 35,°C
